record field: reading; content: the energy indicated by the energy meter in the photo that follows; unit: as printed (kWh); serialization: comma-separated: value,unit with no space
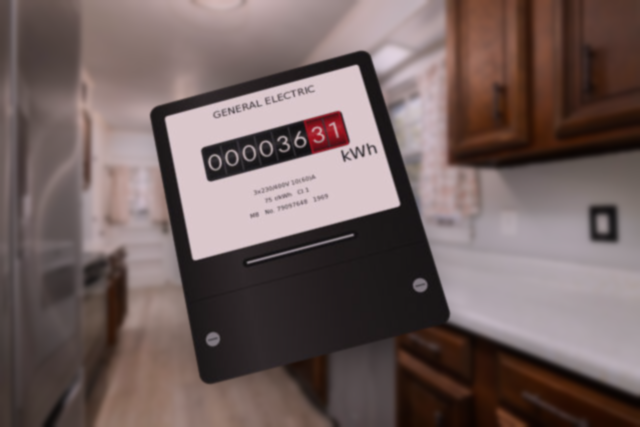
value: 36.31,kWh
